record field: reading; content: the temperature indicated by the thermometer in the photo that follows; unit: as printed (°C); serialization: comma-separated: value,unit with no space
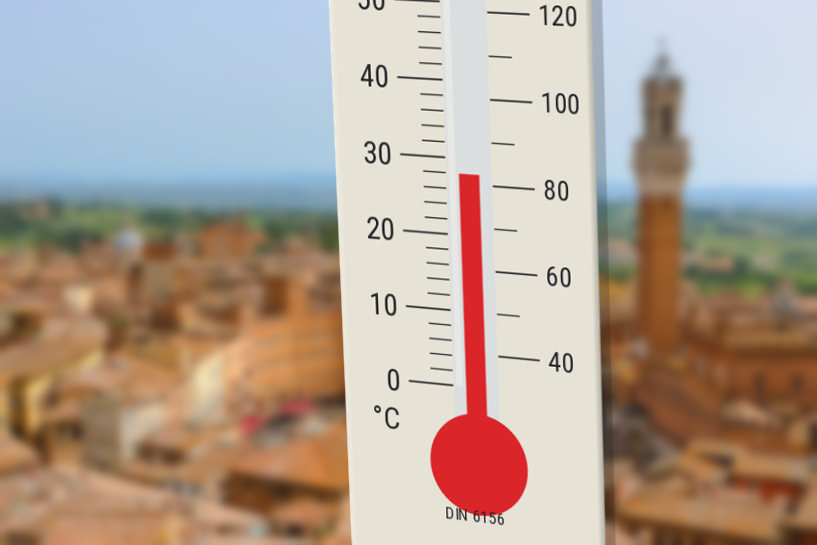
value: 28,°C
